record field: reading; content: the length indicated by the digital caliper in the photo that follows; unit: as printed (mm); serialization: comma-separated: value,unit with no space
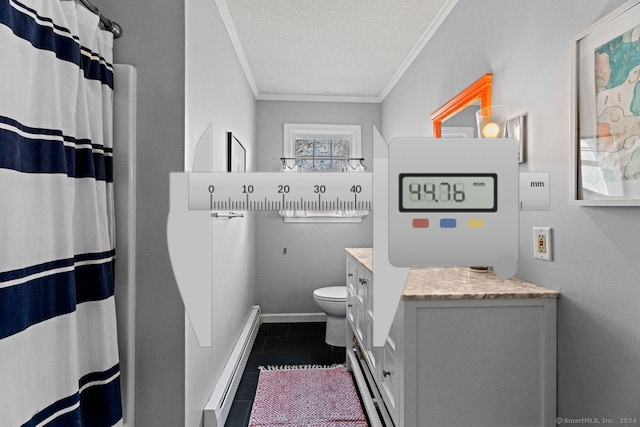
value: 44.76,mm
